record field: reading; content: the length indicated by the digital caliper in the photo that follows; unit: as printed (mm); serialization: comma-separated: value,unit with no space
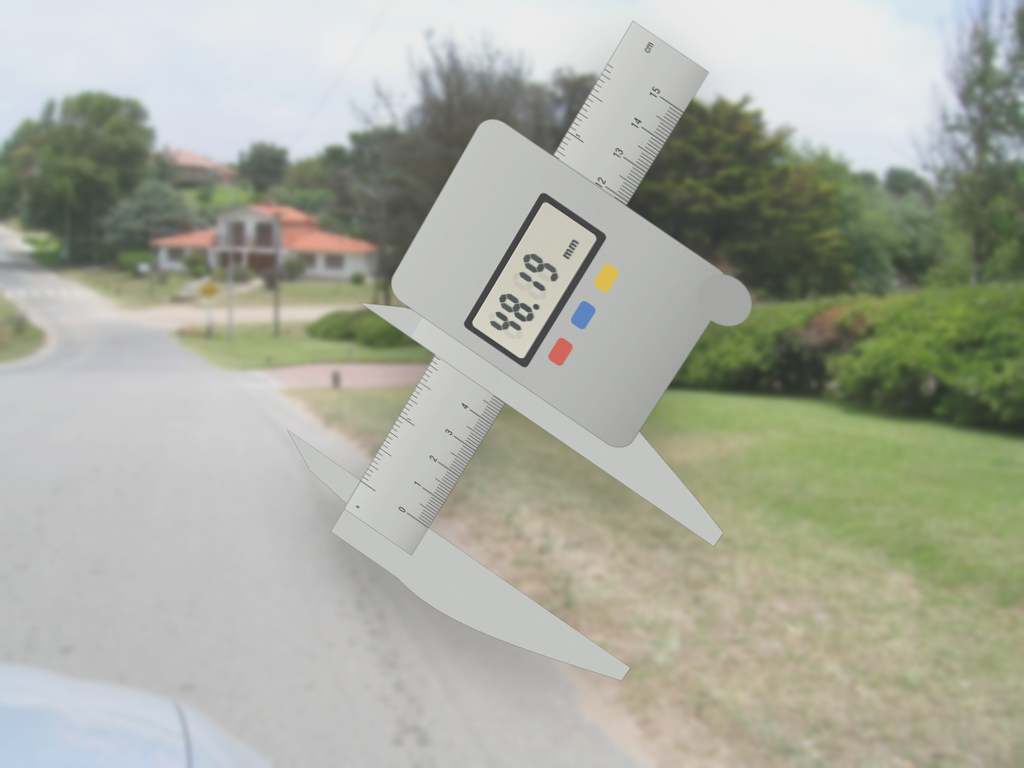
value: 48.19,mm
